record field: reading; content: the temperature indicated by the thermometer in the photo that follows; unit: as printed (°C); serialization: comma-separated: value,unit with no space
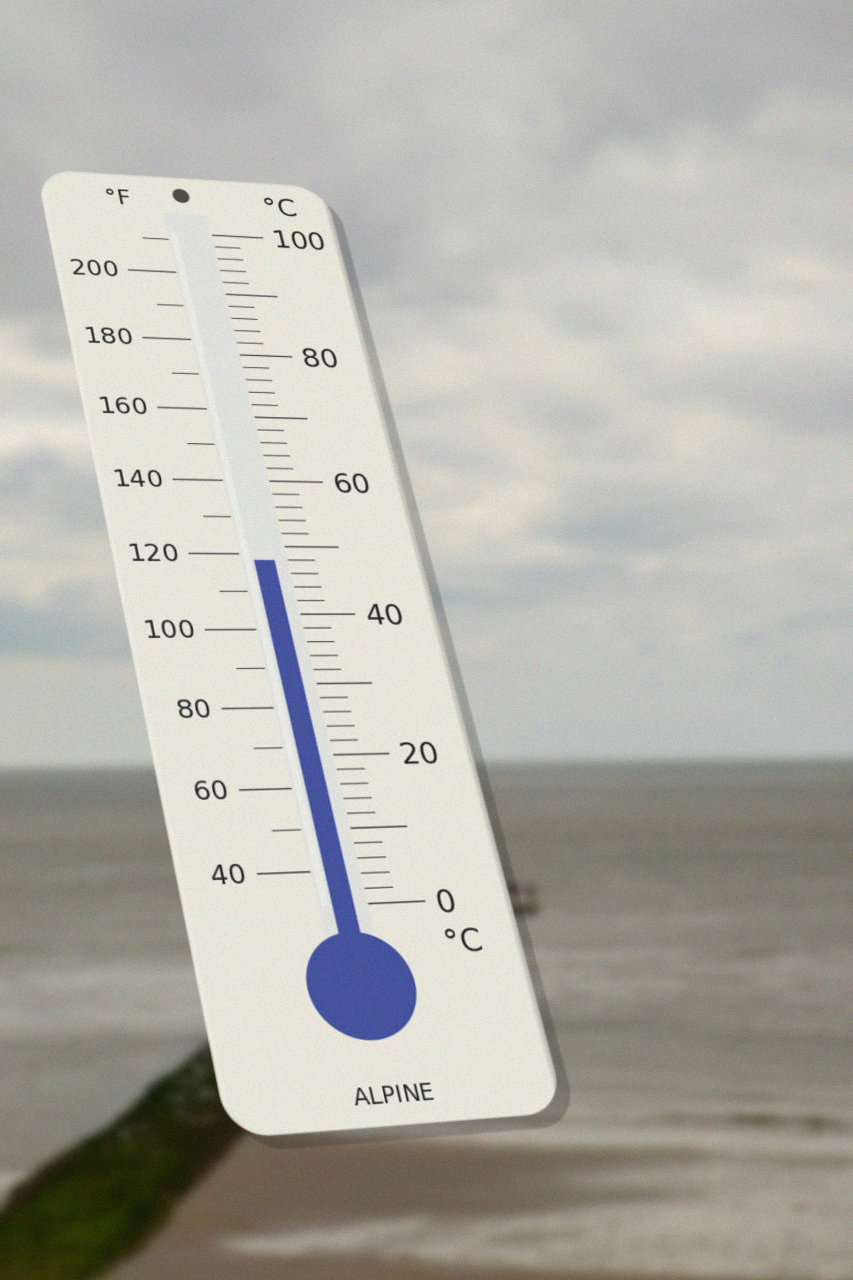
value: 48,°C
